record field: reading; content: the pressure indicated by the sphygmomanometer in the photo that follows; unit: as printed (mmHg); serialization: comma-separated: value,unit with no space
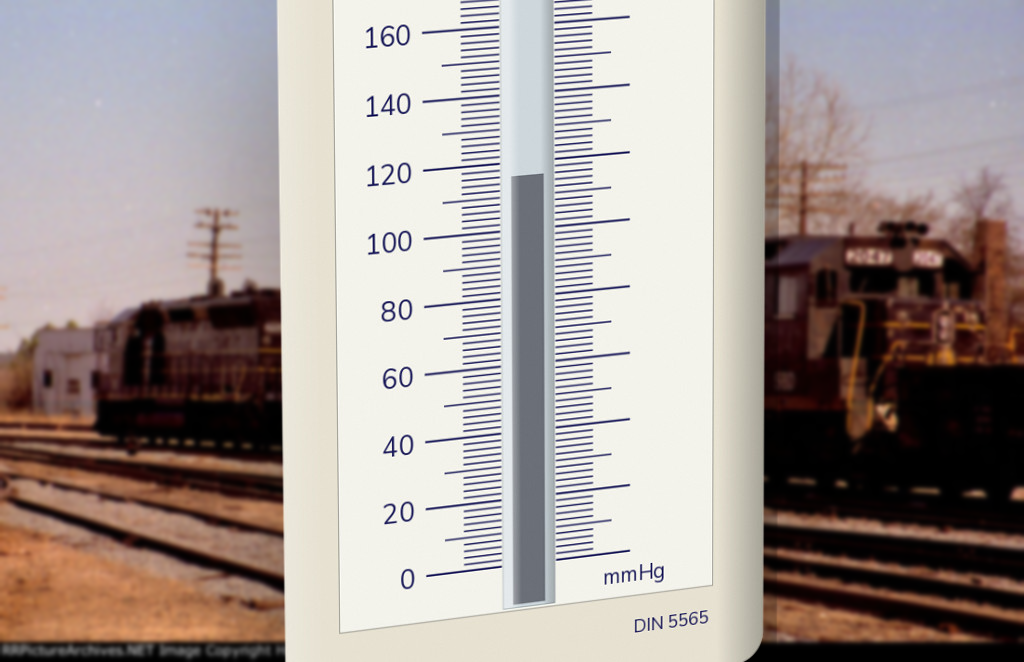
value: 116,mmHg
